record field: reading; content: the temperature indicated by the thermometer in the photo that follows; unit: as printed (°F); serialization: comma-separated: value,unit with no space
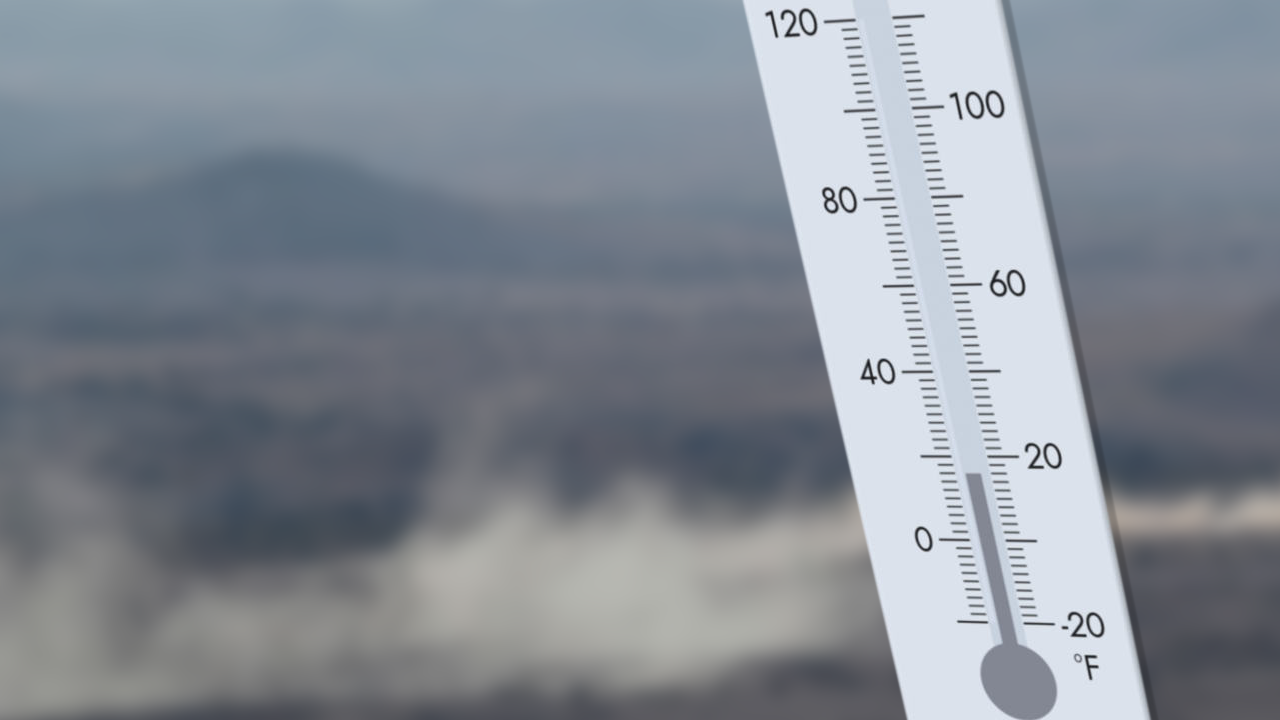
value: 16,°F
